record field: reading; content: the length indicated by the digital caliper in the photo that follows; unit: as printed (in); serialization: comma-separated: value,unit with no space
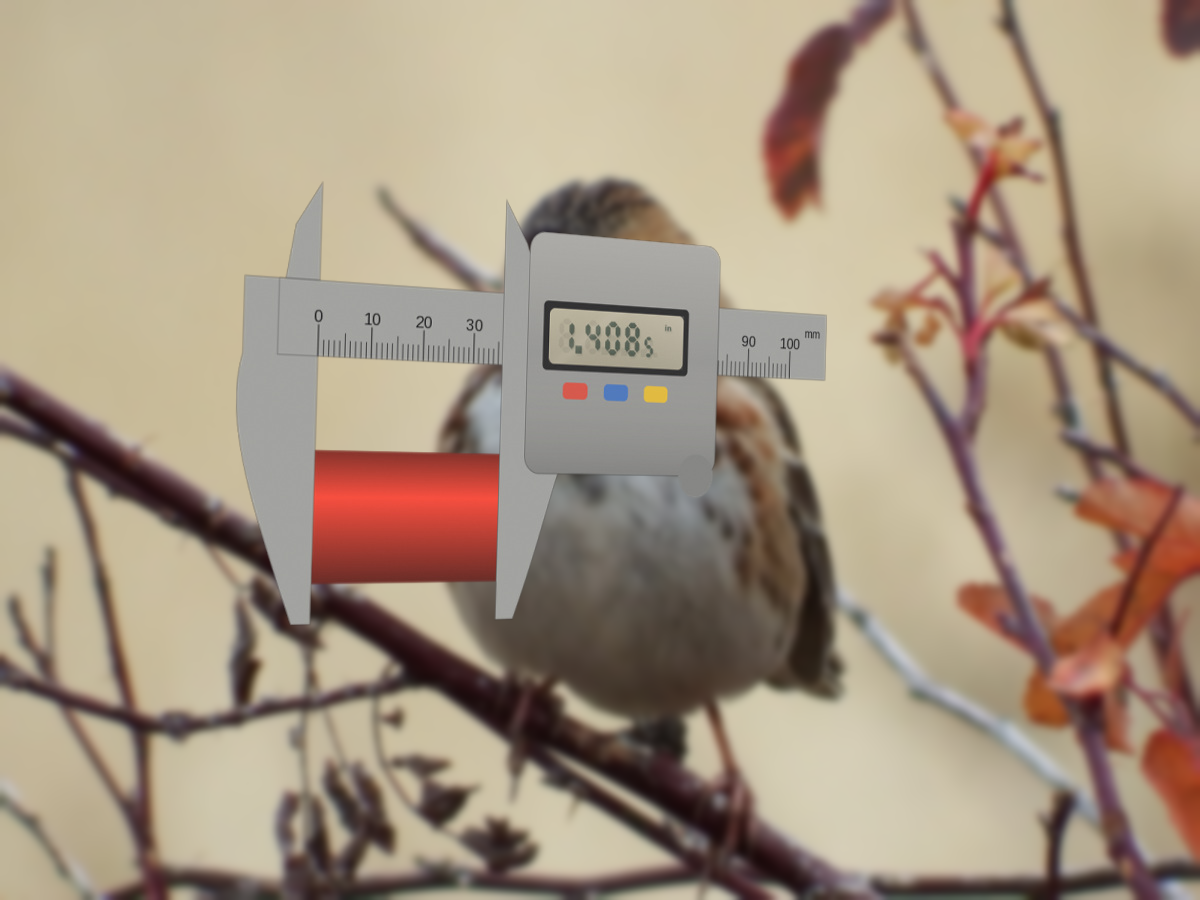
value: 1.4085,in
